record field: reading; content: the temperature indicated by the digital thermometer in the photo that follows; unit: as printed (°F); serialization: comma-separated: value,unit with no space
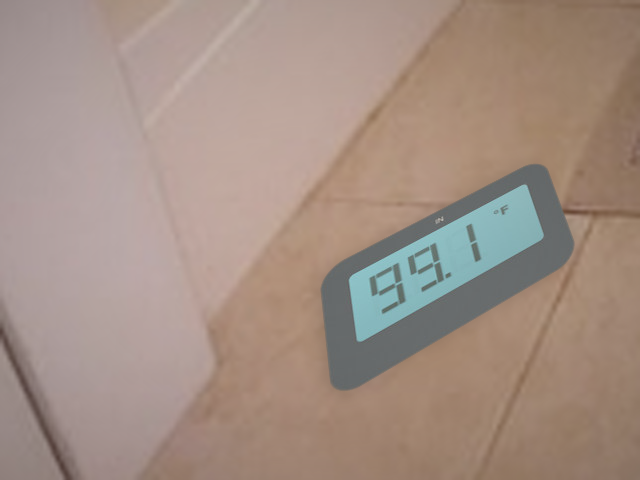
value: 99.1,°F
